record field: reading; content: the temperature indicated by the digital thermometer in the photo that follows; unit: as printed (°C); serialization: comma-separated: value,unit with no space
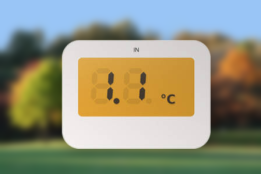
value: 1.1,°C
